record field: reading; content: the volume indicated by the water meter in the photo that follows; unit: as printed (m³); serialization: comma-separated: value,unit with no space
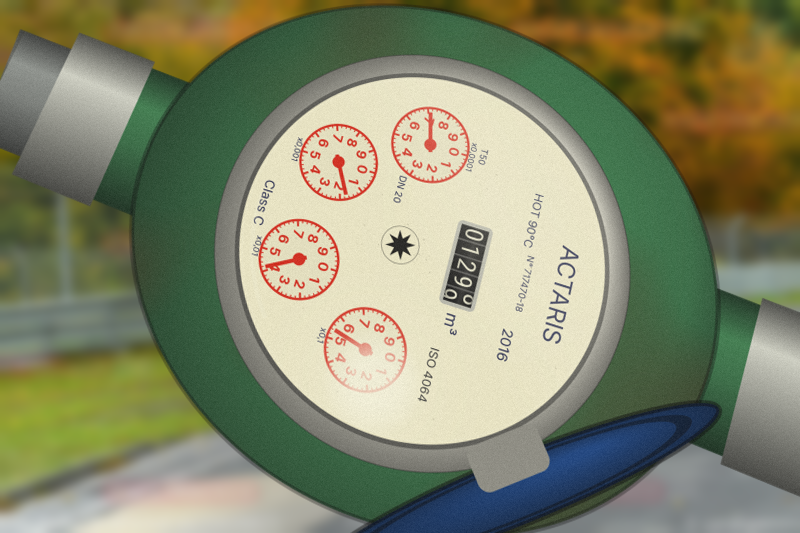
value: 1298.5417,m³
